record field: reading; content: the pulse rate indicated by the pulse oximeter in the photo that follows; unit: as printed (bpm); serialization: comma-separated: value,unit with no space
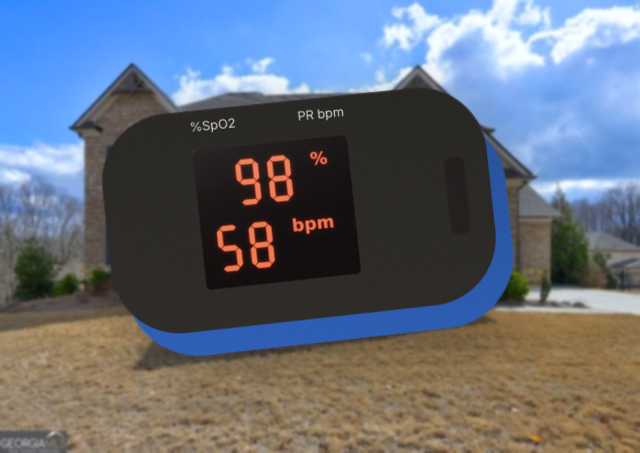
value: 58,bpm
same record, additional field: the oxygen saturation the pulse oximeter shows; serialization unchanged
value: 98,%
